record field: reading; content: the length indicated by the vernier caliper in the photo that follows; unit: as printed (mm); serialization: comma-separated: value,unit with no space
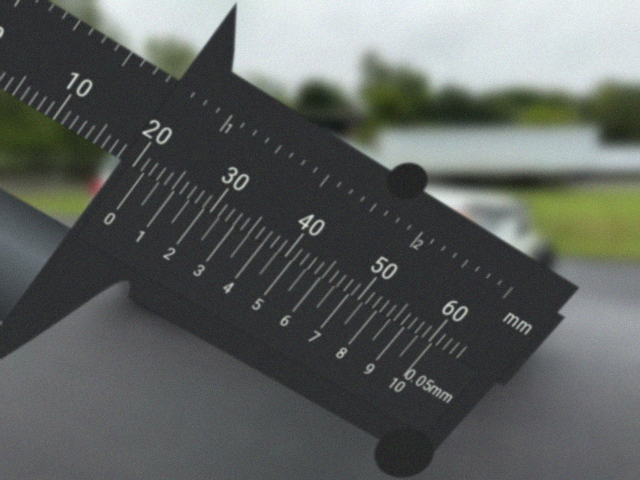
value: 21.4,mm
